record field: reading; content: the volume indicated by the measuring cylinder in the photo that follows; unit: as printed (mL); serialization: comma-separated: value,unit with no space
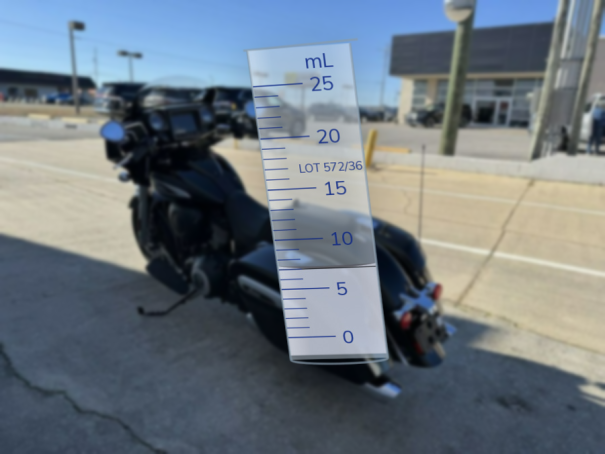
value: 7,mL
